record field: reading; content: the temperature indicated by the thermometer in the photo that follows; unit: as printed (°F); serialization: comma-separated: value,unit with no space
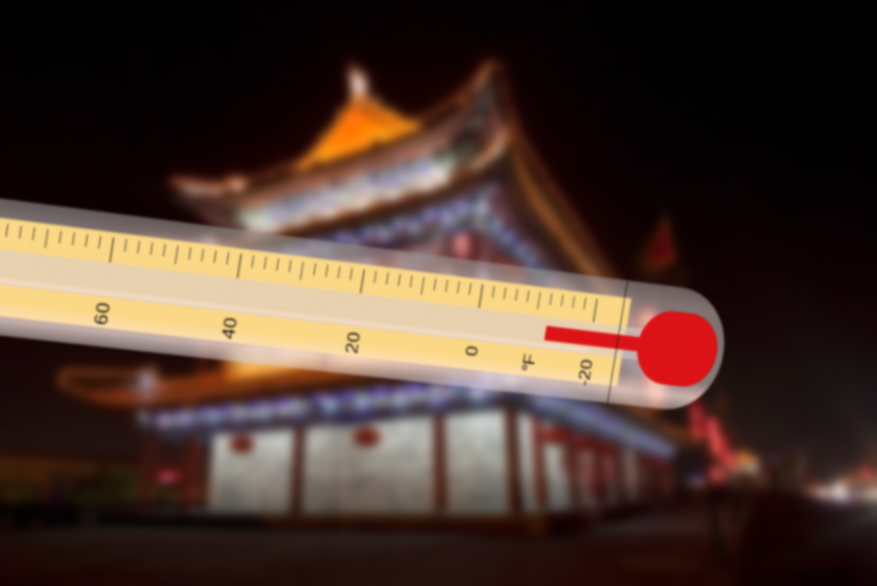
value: -12,°F
